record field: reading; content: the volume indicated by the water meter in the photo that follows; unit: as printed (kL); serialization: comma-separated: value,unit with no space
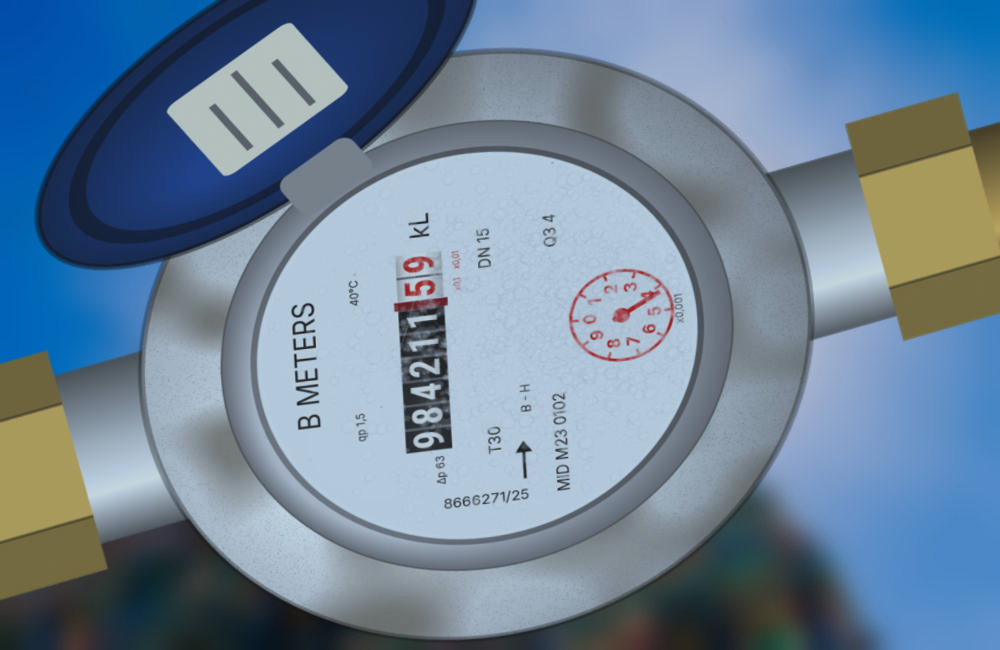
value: 984211.594,kL
